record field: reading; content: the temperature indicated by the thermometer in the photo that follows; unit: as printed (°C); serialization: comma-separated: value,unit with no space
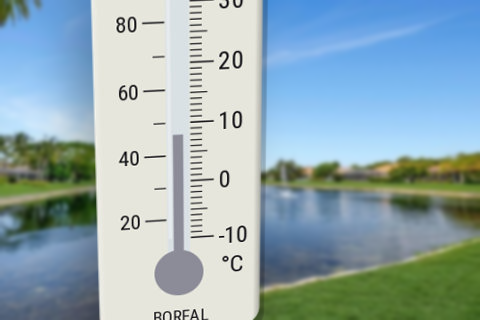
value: 8,°C
